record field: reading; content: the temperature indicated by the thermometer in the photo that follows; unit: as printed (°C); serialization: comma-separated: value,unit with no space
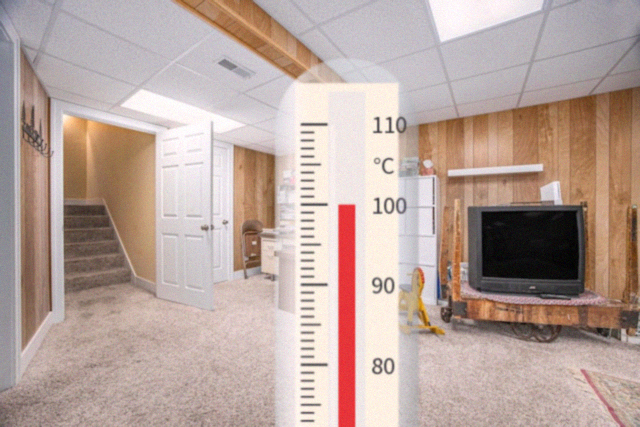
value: 100,°C
